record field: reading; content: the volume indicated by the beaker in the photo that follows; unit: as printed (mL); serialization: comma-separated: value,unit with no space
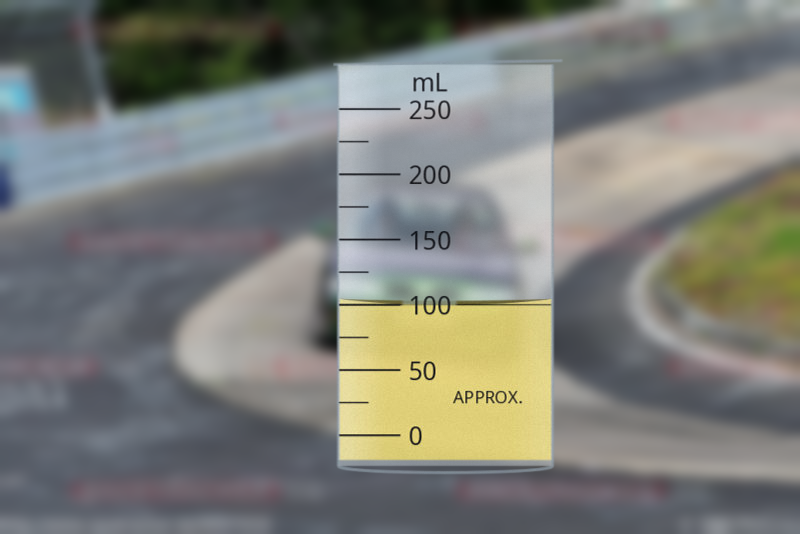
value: 100,mL
